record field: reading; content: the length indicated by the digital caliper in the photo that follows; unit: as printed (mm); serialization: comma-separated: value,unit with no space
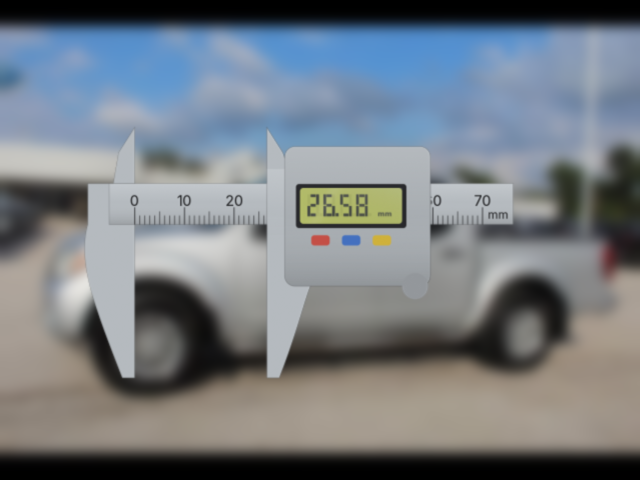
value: 26.58,mm
